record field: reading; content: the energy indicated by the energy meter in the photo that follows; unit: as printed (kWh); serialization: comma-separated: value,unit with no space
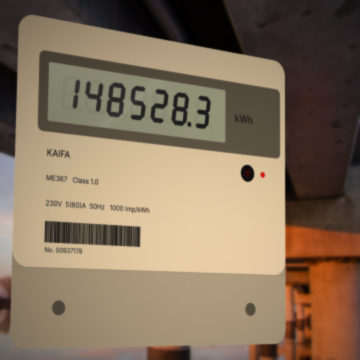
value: 148528.3,kWh
